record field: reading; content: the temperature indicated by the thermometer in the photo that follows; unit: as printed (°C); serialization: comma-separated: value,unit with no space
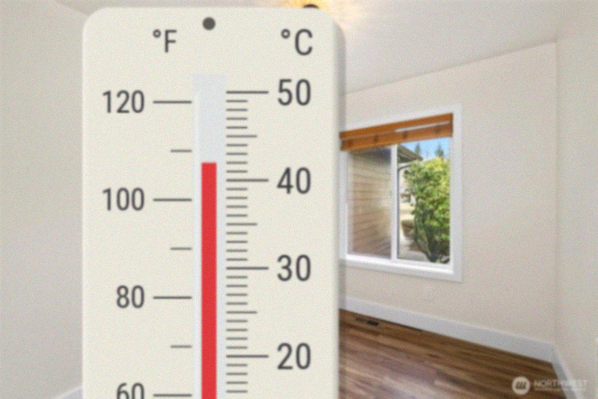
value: 42,°C
